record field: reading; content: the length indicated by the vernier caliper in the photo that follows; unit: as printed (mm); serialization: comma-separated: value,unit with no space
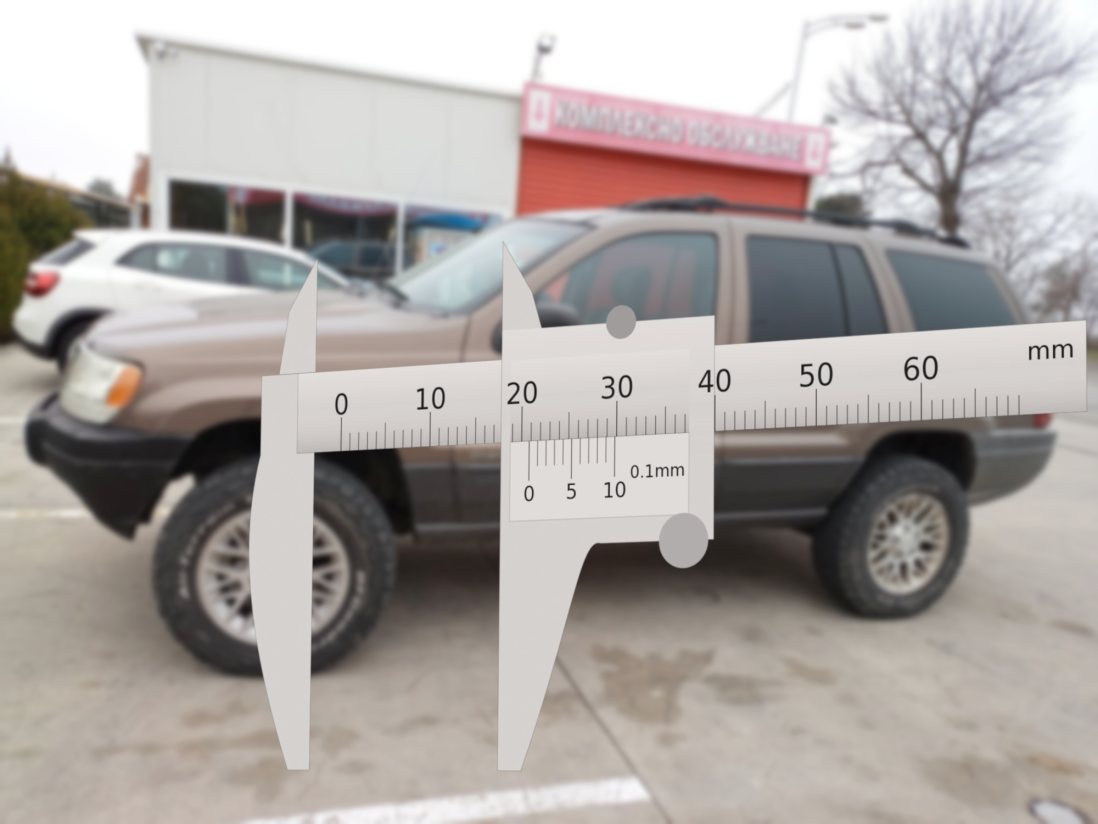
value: 20.8,mm
